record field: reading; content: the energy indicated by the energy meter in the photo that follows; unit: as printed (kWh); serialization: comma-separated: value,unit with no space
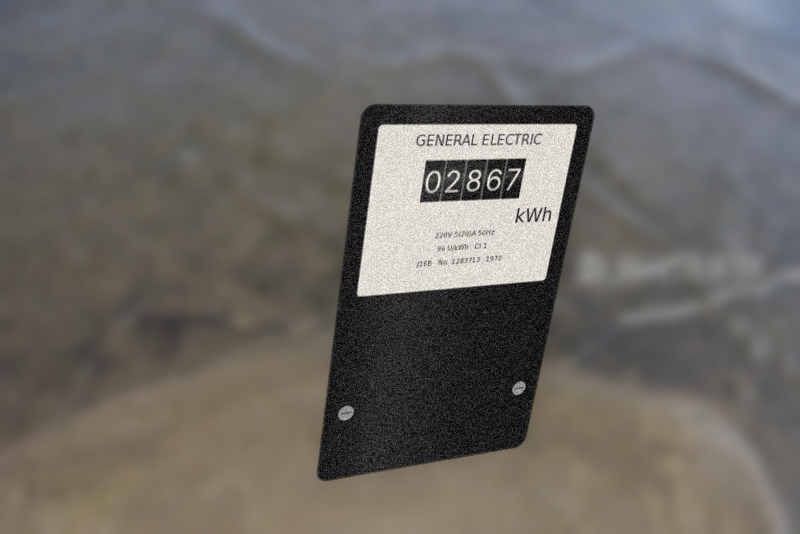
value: 2867,kWh
